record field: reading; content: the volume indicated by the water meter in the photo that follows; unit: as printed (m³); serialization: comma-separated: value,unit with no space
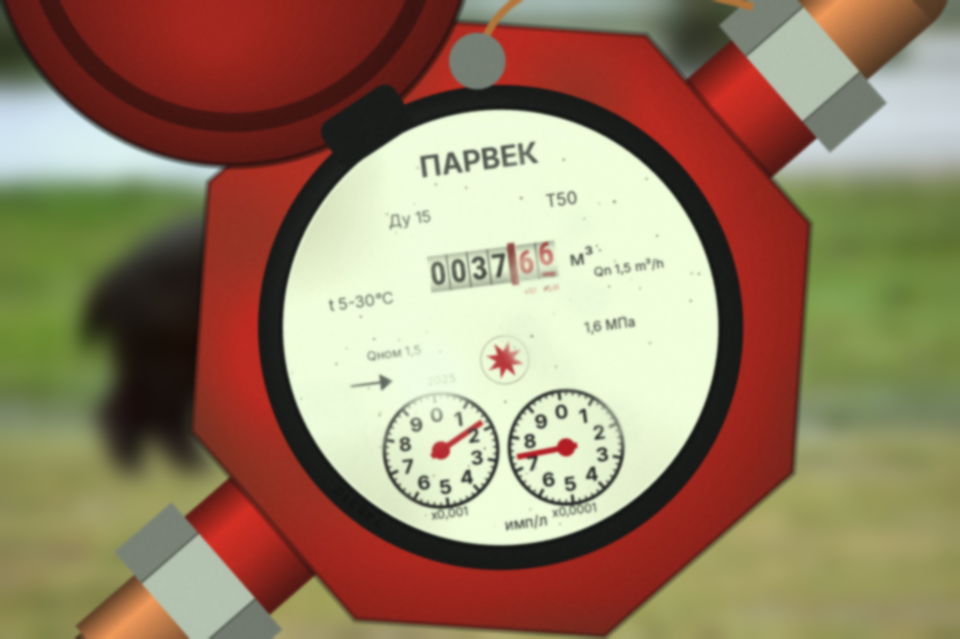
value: 37.6617,m³
